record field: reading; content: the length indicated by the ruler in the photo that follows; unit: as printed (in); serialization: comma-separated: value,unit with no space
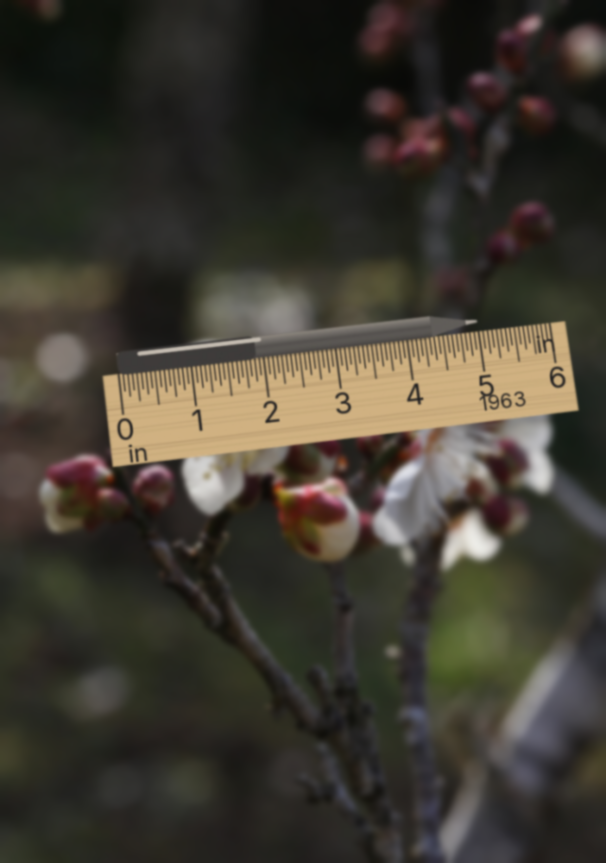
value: 5,in
